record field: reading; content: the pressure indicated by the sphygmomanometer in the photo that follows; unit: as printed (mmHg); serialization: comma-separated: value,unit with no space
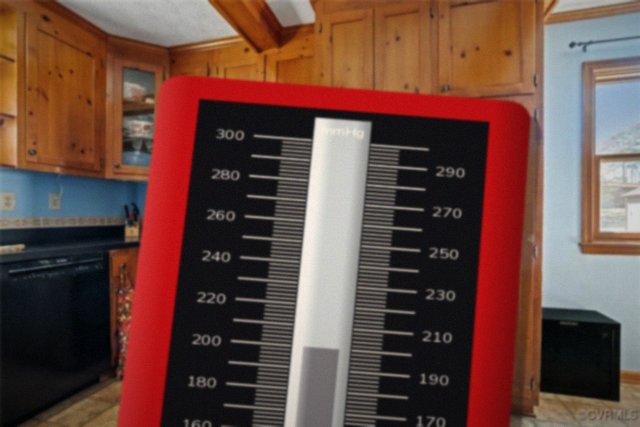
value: 200,mmHg
